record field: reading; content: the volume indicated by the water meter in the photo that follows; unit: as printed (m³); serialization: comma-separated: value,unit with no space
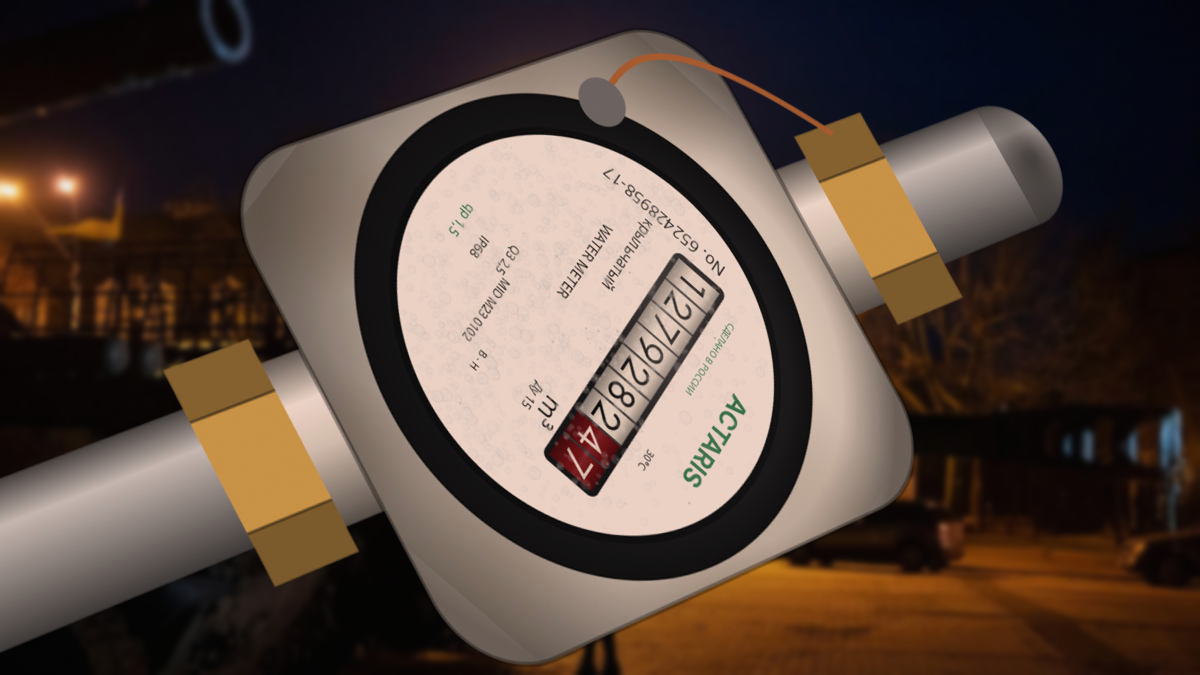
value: 1279282.47,m³
